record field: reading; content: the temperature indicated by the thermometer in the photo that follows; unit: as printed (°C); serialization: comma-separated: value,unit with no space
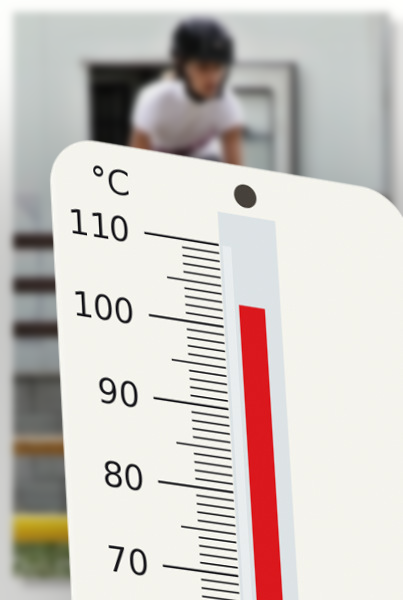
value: 103,°C
